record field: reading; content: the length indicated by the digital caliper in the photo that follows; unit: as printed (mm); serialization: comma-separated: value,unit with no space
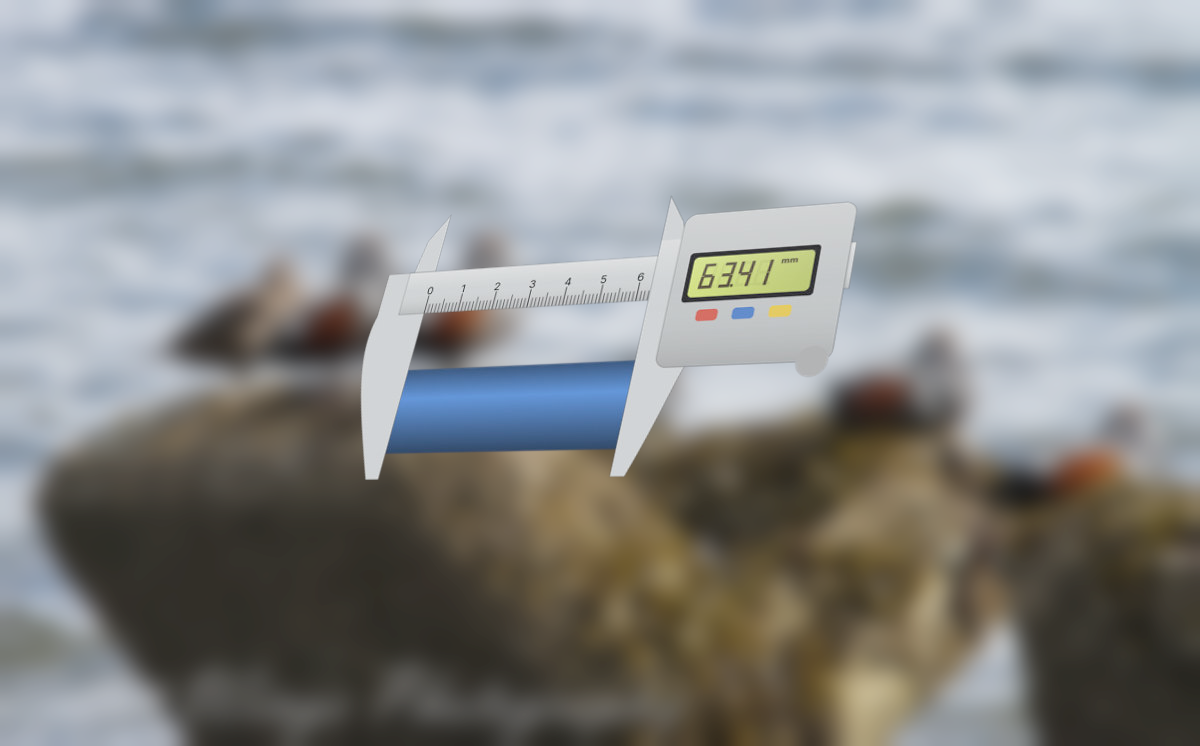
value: 63.41,mm
